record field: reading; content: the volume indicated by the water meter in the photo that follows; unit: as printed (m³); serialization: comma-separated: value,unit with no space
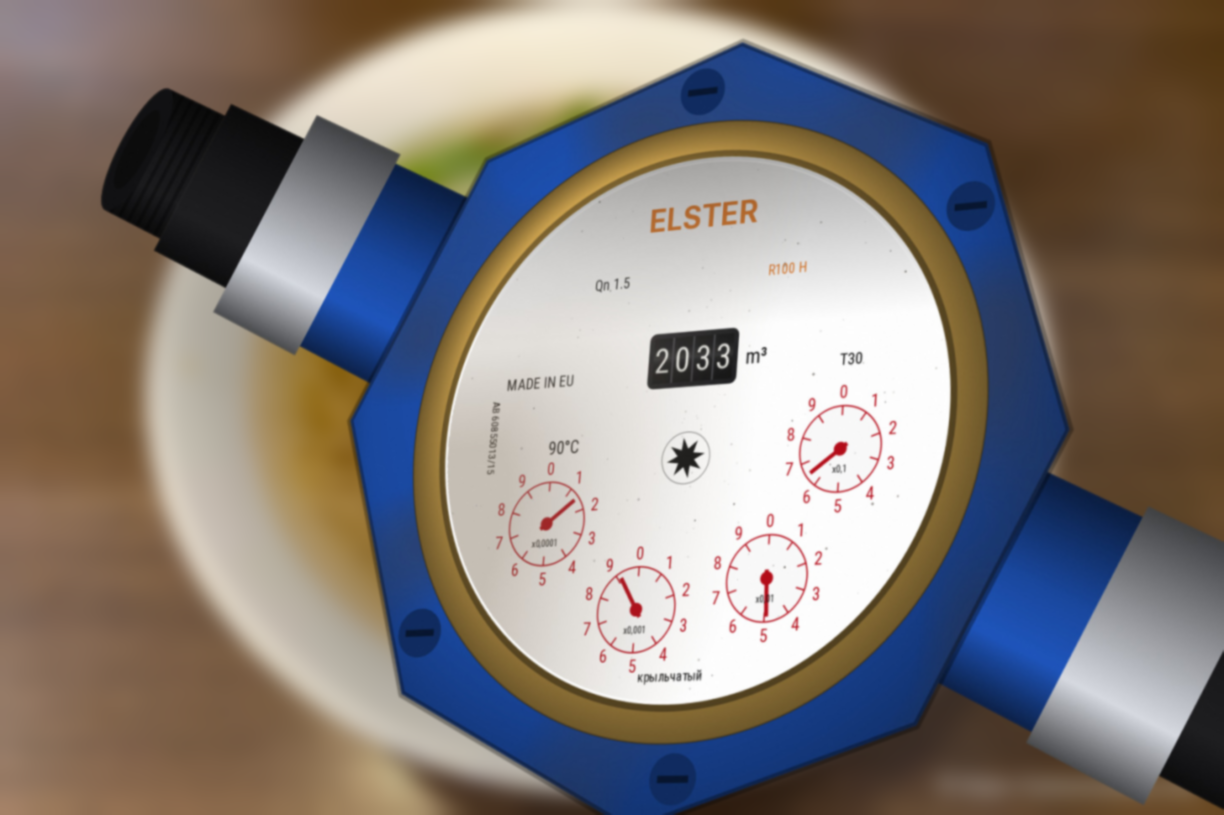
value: 2033.6491,m³
